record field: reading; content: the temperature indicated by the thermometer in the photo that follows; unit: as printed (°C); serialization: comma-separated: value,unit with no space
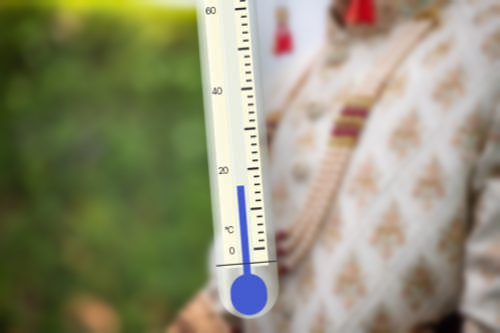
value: 16,°C
